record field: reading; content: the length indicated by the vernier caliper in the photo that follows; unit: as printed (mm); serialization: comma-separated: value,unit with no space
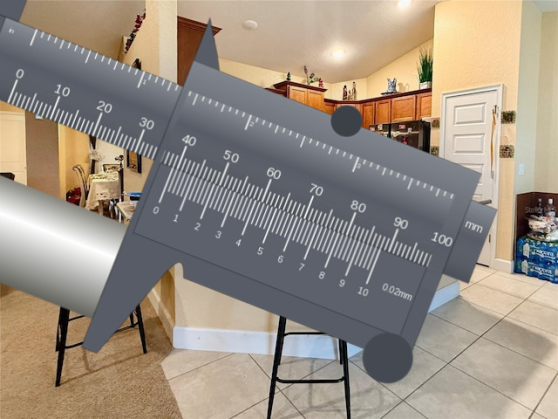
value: 39.0,mm
